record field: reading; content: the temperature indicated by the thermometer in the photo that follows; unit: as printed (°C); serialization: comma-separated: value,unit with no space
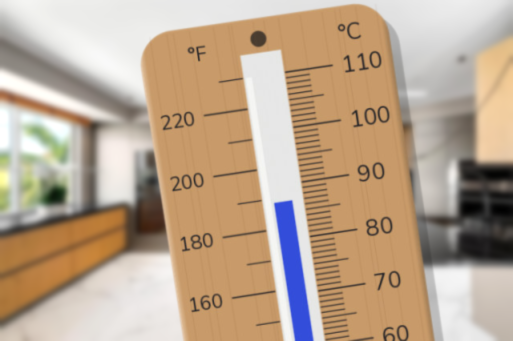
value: 87,°C
